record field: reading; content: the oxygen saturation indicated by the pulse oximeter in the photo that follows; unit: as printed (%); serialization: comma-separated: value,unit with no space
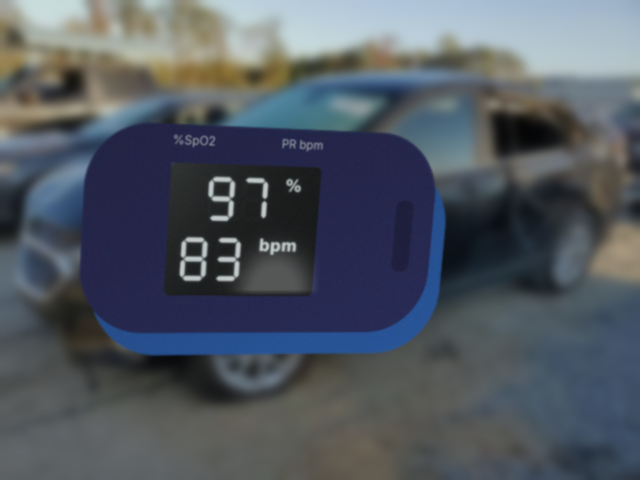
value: 97,%
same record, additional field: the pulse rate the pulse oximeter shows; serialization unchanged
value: 83,bpm
